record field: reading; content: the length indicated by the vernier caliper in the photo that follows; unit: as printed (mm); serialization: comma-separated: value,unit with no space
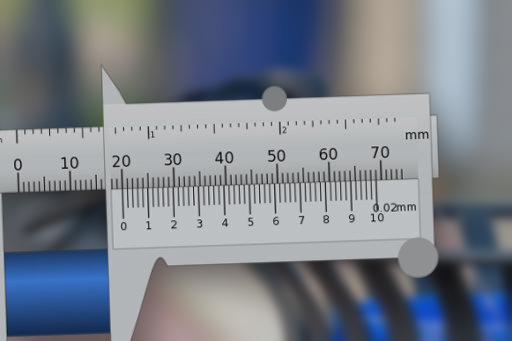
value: 20.0,mm
